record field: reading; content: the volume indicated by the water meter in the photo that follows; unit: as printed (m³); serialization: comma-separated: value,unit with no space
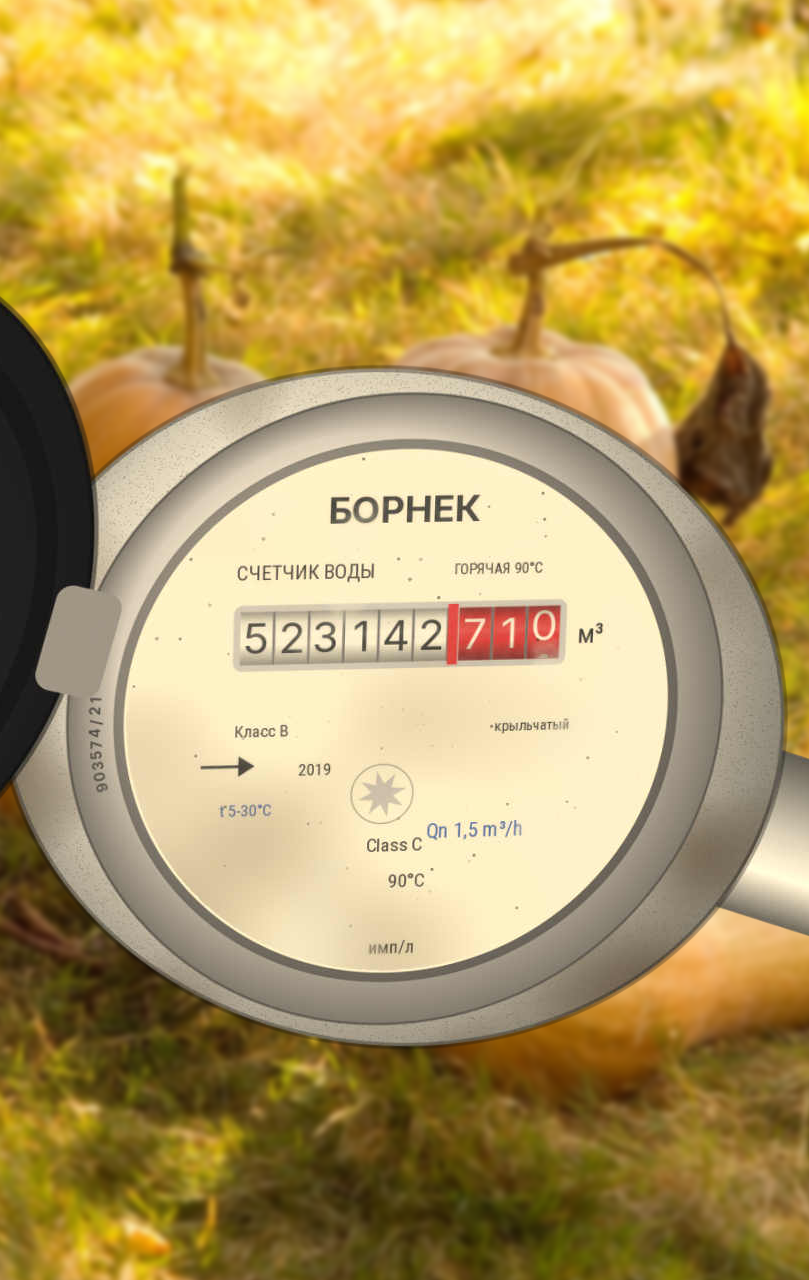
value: 523142.710,m³
